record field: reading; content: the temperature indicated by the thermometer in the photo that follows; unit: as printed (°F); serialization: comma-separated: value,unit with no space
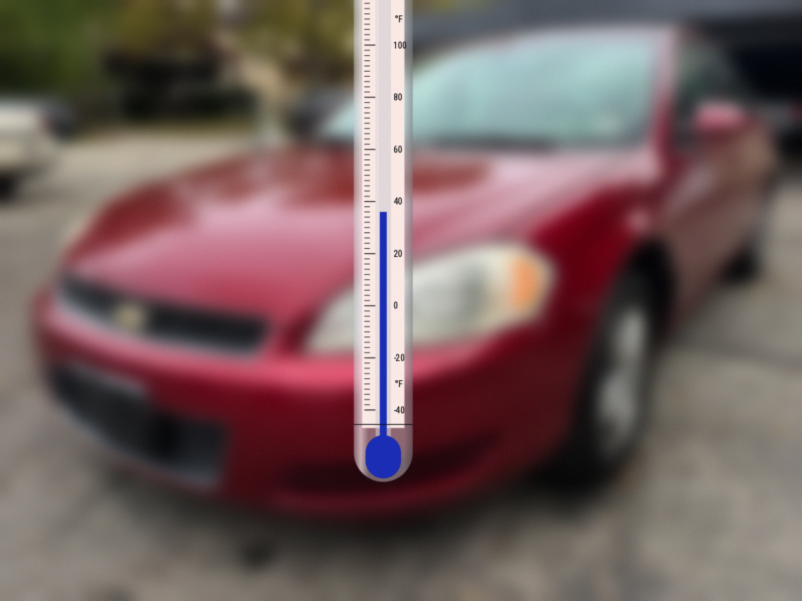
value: 36,°F
